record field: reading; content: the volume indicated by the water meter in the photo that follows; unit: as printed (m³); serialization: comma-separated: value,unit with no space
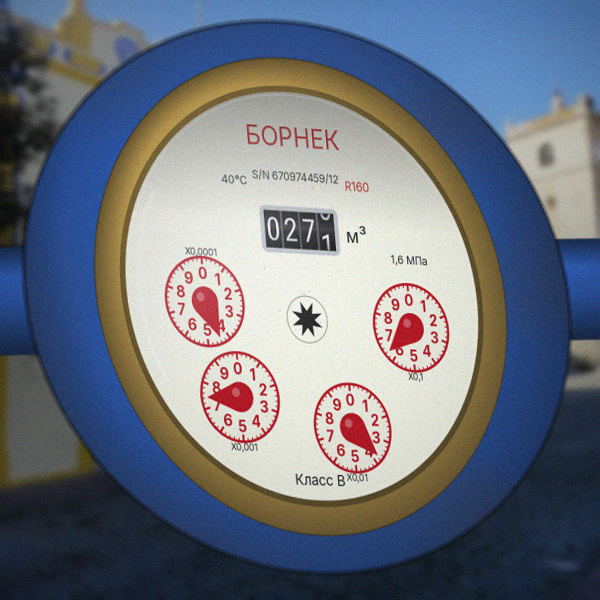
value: 270.6374,m³
